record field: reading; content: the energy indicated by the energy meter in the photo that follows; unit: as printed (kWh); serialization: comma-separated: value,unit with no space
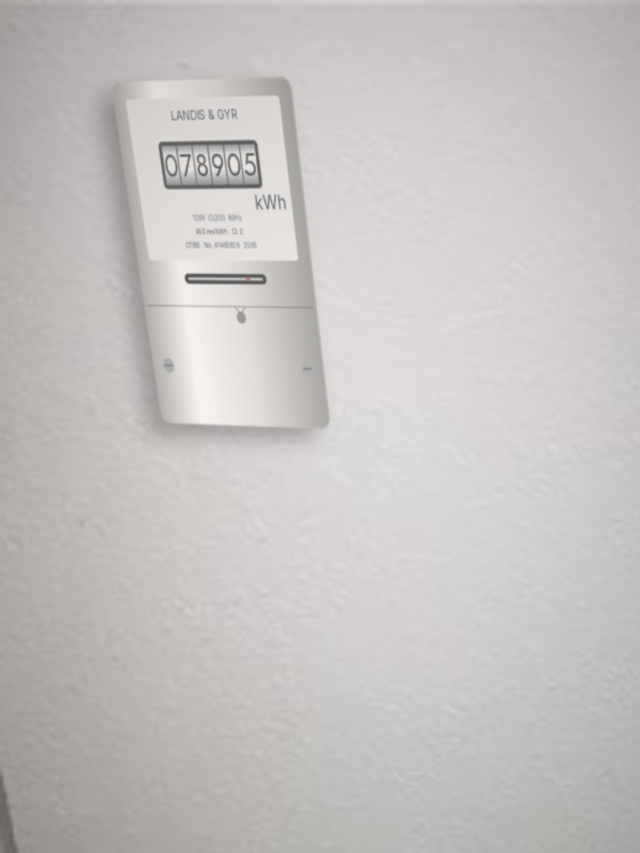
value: 78905,kWh
